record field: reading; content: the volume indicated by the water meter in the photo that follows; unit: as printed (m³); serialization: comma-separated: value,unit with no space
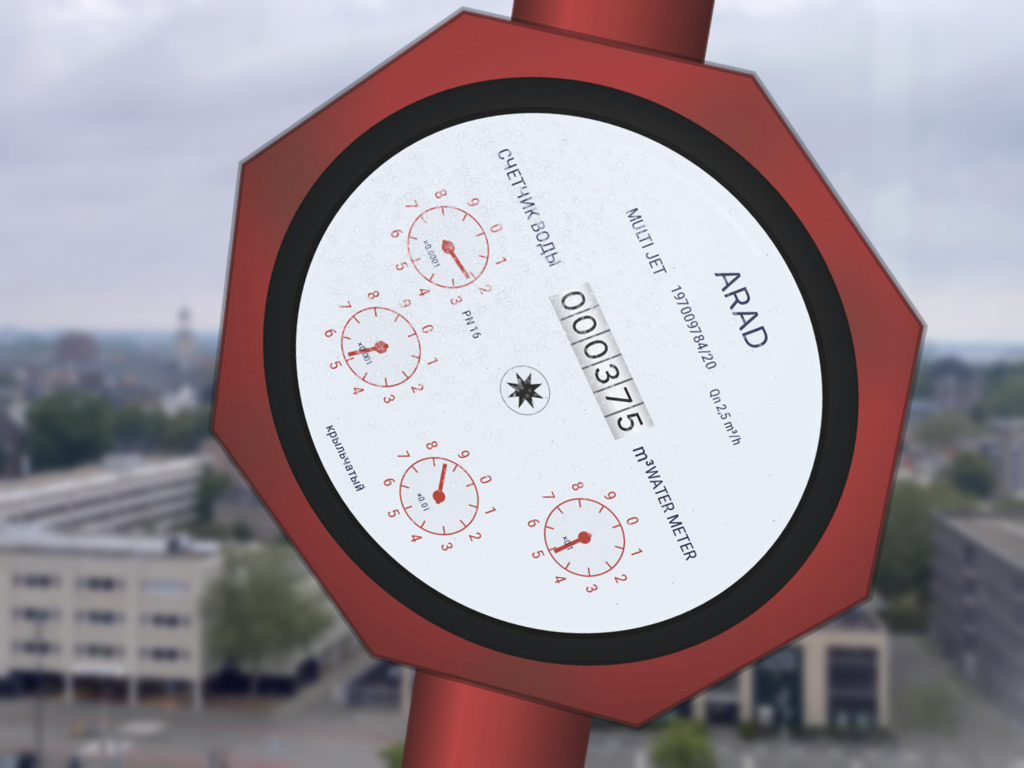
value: 375.4852,m³
